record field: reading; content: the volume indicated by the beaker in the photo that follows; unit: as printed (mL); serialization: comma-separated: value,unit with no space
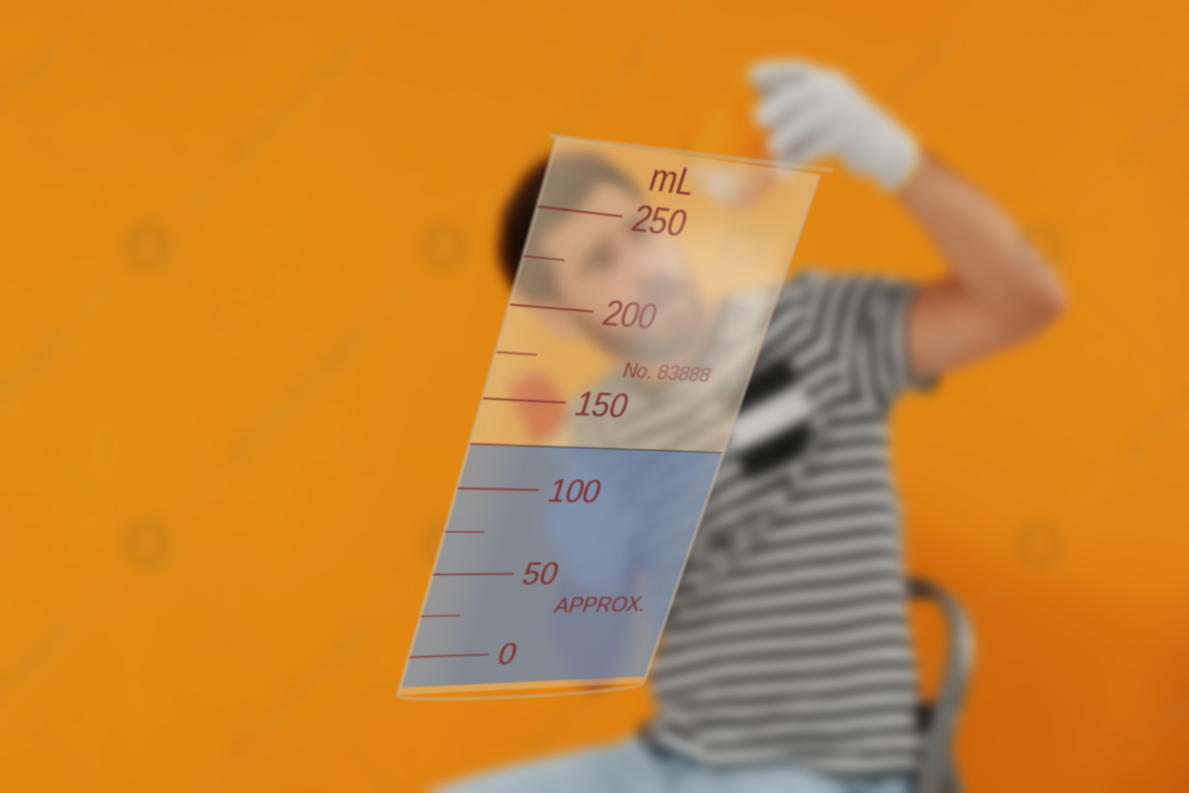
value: 125,mL
